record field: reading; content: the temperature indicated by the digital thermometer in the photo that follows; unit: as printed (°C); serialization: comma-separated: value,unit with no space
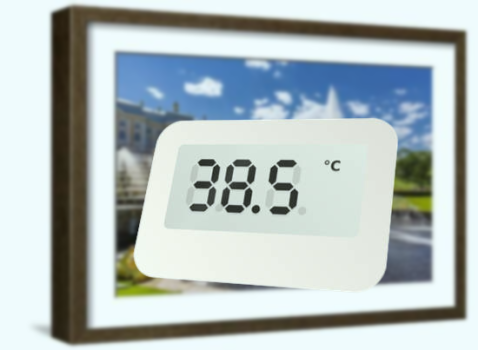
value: 38.5,°C
